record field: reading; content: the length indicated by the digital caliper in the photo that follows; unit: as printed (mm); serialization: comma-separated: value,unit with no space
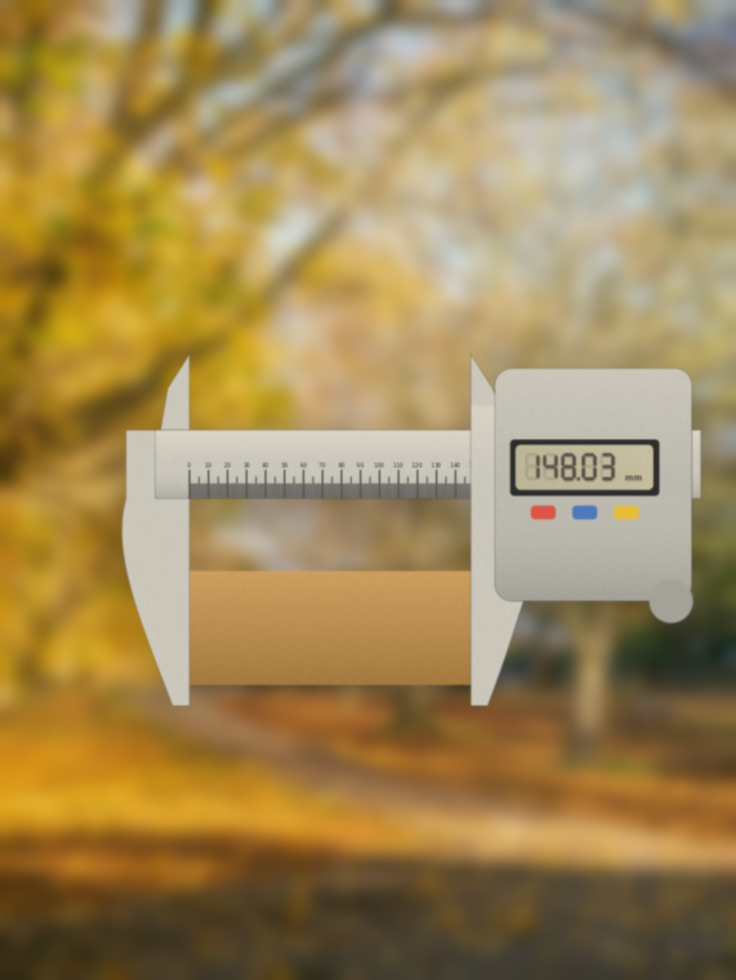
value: 148.03,mm
